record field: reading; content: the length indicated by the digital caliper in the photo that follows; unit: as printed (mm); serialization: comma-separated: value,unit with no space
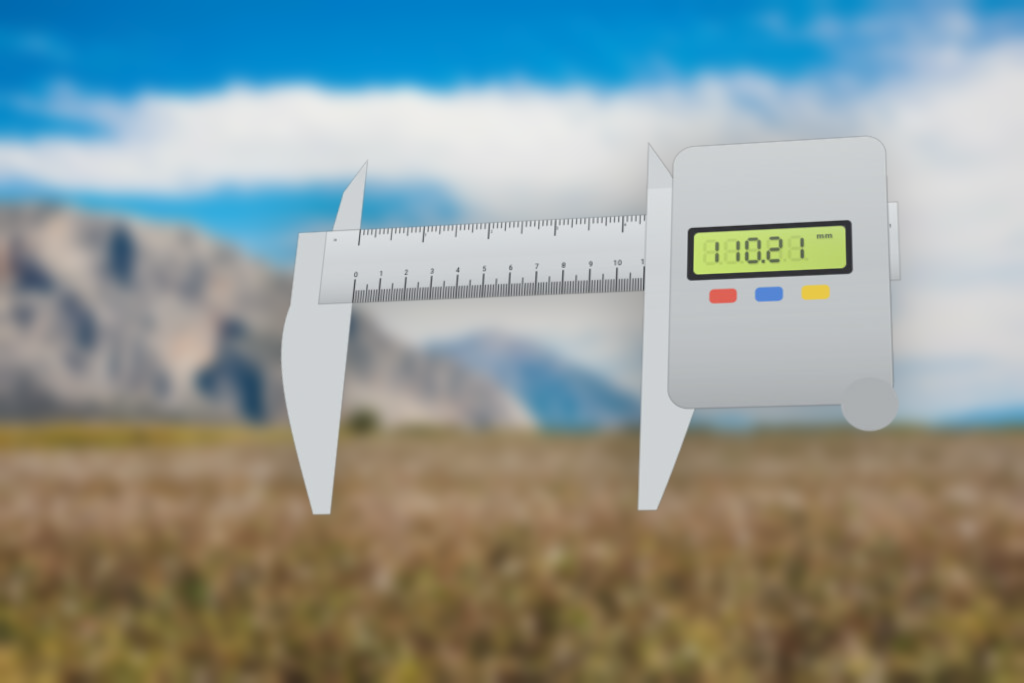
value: 110.21,mm
